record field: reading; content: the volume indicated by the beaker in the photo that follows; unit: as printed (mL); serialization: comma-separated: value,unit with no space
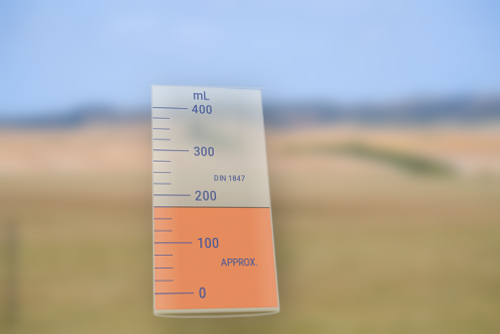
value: 175,mL
